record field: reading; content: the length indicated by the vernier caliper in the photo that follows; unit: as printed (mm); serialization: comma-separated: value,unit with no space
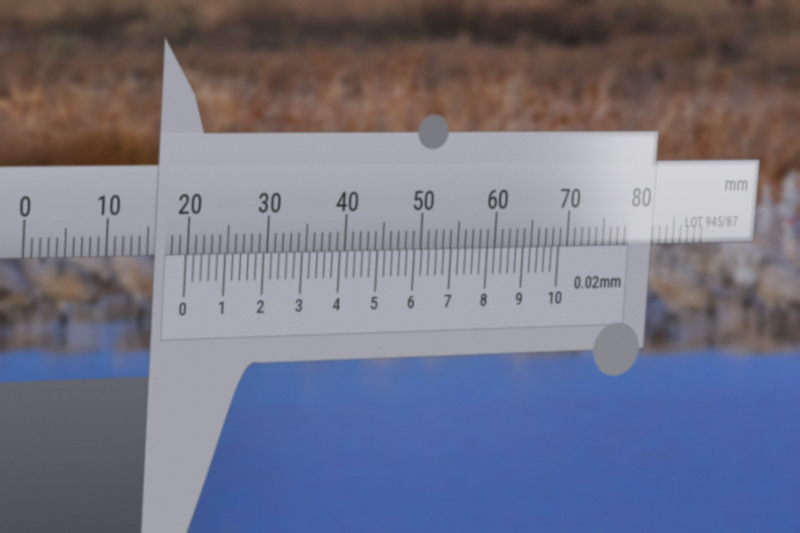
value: 19.8,mm
